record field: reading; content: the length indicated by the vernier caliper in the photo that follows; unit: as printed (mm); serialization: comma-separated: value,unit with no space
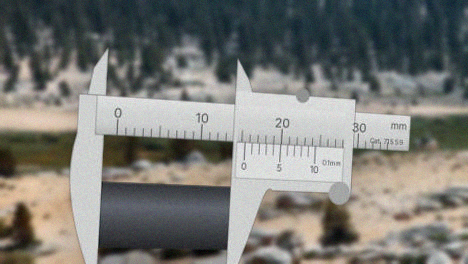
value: 15.4,mm
